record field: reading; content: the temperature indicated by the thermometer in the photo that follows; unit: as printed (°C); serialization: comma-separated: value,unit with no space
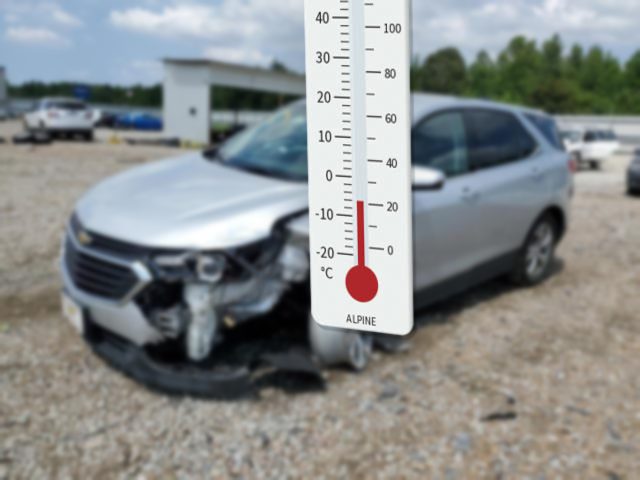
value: -6,°C
